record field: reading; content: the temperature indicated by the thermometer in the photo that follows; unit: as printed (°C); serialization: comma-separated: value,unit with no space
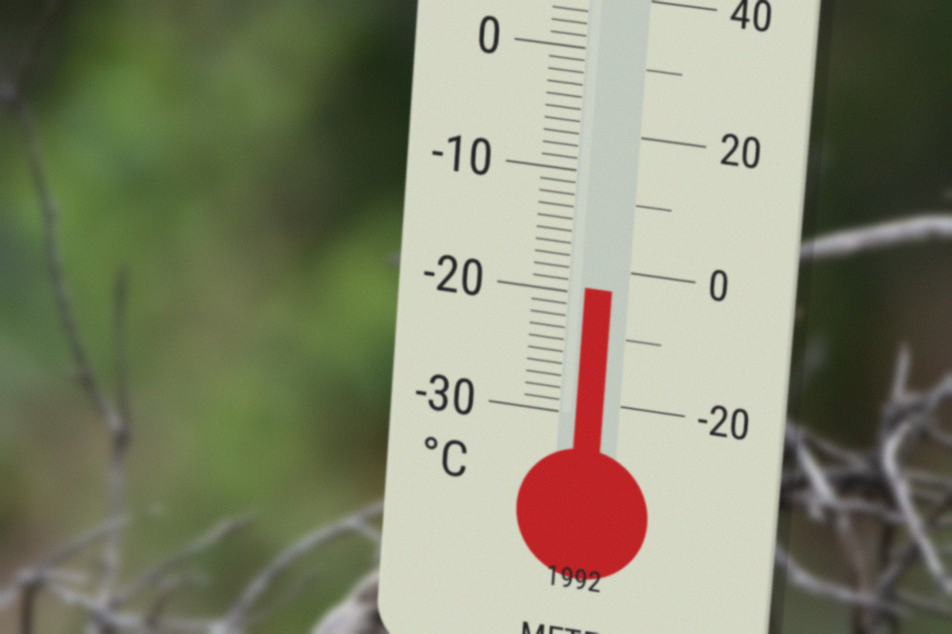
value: -19.5,°C
